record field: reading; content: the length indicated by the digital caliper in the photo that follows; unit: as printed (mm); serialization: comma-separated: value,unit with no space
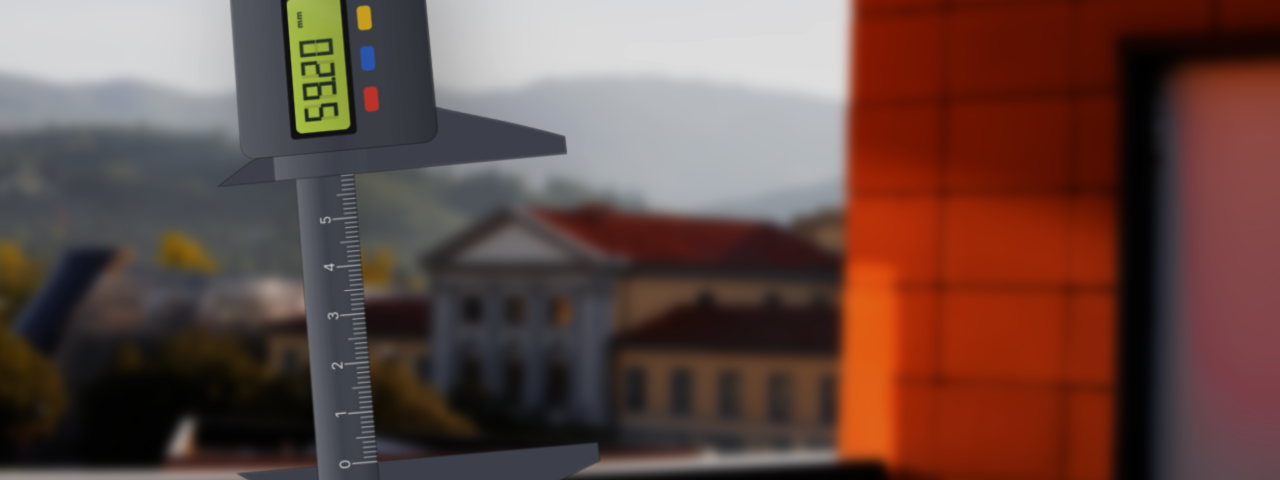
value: 59.20,mm
